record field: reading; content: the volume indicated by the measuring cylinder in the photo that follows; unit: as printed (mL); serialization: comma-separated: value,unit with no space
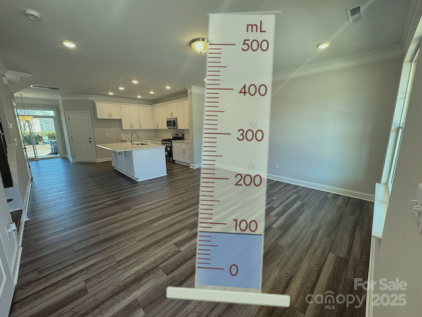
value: 80,mL
